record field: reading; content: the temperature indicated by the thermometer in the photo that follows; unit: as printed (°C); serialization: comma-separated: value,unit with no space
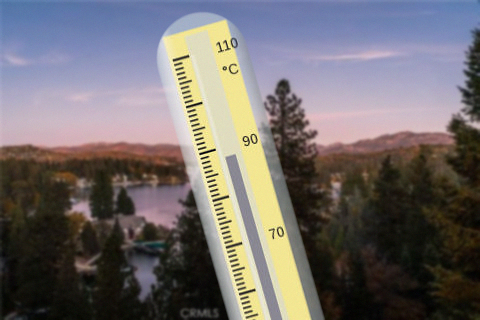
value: 88,°C
